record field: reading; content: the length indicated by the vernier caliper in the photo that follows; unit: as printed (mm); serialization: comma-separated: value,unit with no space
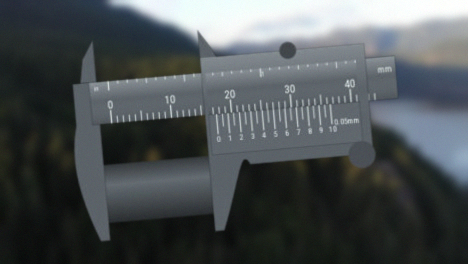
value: 17.5,mm
